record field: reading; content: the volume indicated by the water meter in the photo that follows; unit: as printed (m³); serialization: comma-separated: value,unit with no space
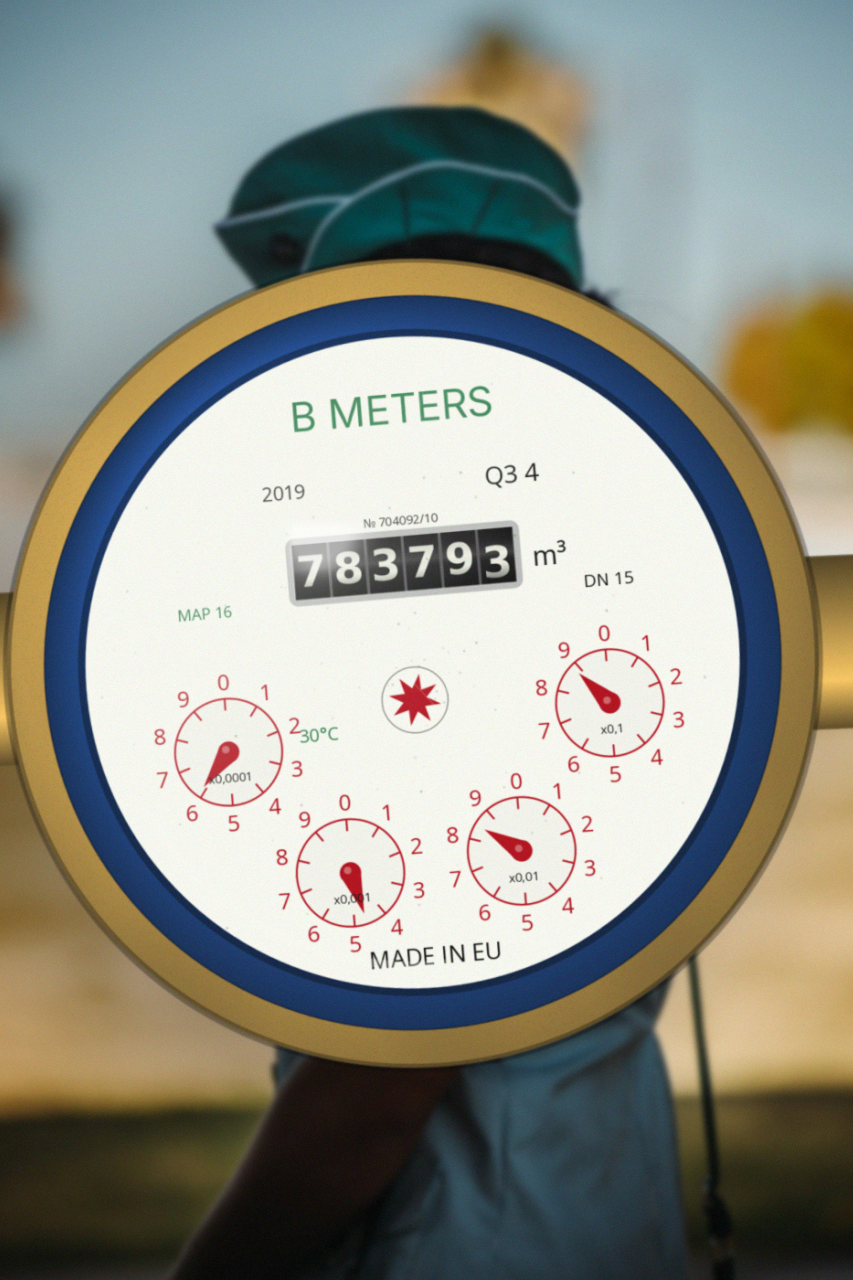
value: 783792.8846,m³
